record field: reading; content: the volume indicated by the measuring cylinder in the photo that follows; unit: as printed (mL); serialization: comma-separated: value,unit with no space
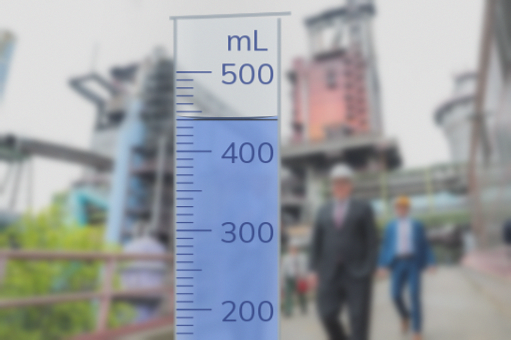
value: 440,mL
